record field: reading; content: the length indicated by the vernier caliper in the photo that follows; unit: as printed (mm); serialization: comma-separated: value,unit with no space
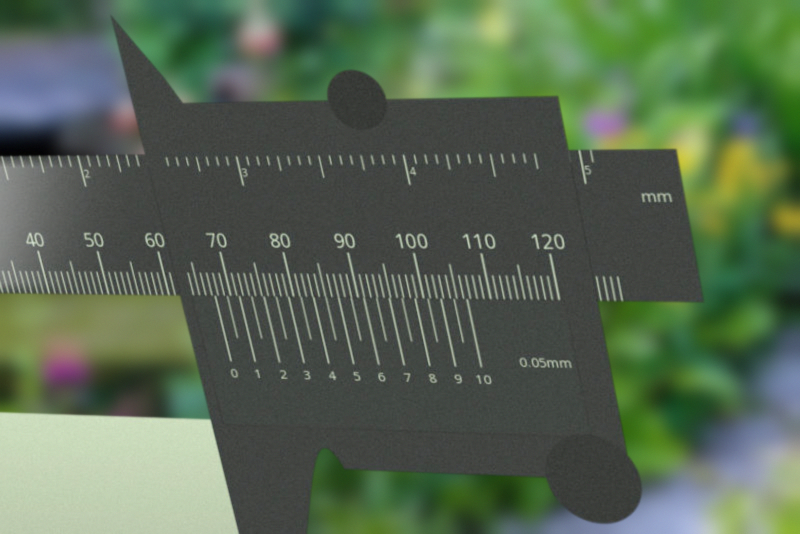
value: 67.5,mm
